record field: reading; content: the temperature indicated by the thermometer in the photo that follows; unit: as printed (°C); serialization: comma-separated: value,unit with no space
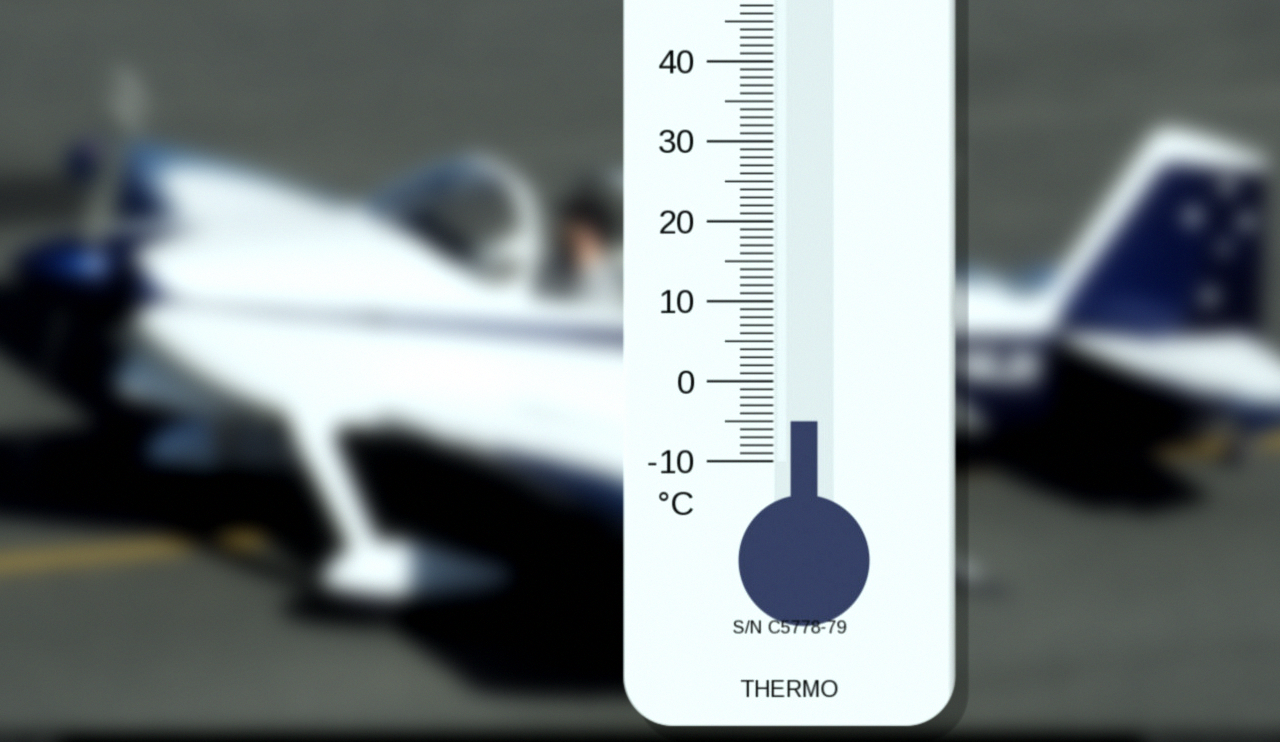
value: -5,°C
